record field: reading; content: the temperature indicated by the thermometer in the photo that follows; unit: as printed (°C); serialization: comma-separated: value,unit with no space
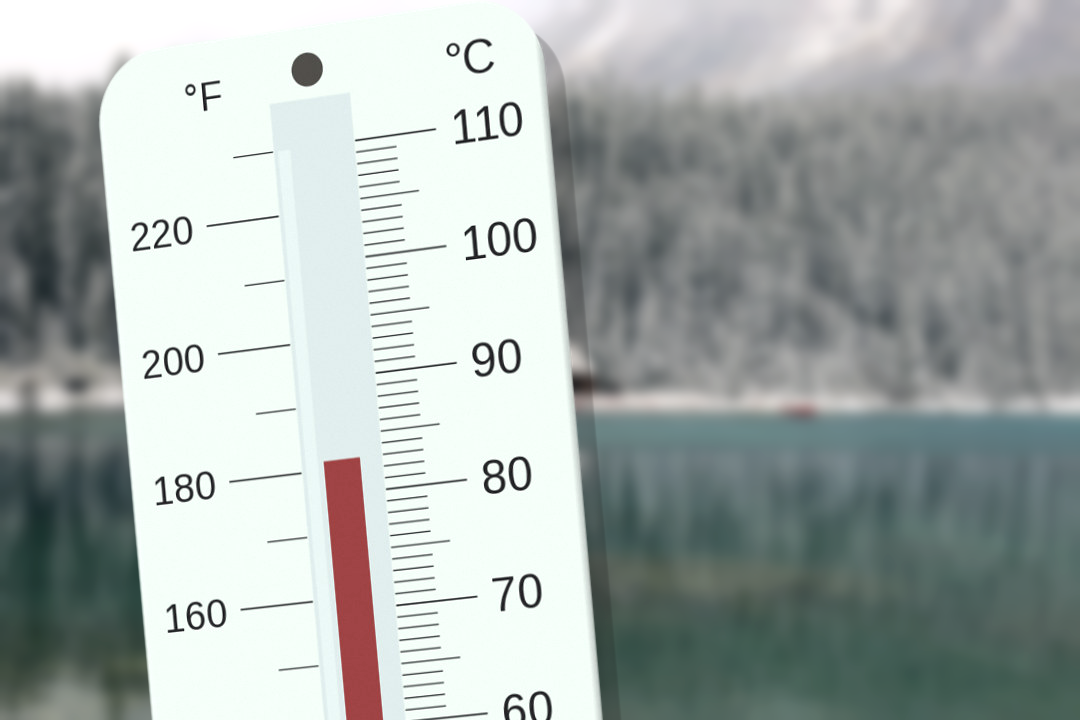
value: 83,°C
